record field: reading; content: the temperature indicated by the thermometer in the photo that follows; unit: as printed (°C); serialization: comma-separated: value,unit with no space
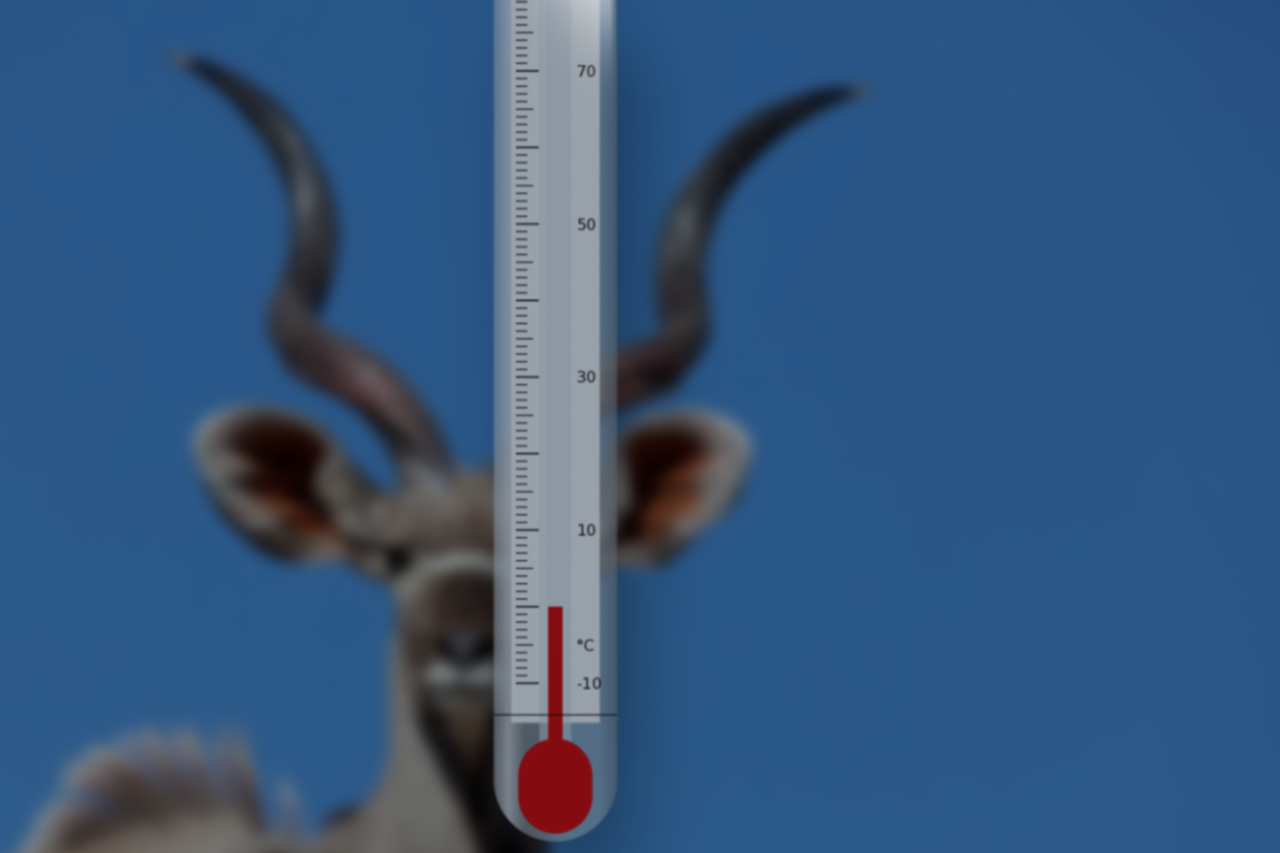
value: 0,°C
